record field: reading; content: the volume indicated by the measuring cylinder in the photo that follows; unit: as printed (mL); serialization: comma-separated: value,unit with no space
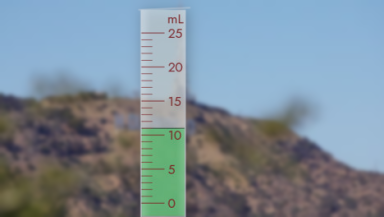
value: 11,mL
